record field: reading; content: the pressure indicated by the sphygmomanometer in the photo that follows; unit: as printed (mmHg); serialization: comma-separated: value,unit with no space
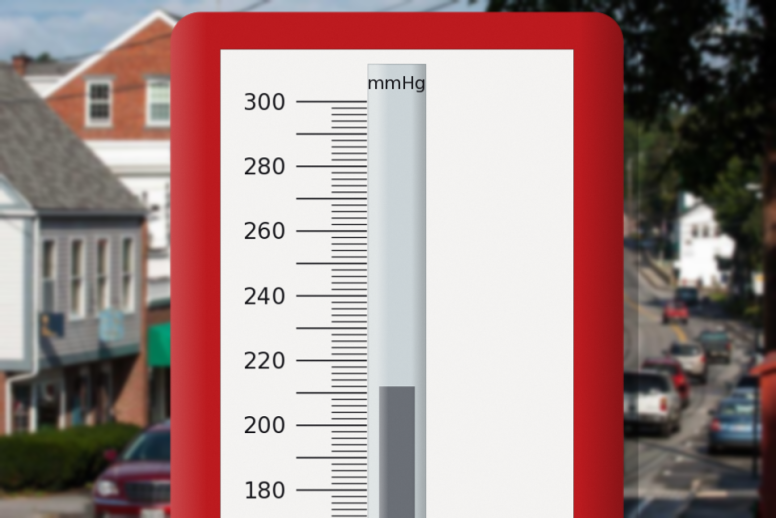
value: 212,mmHg
